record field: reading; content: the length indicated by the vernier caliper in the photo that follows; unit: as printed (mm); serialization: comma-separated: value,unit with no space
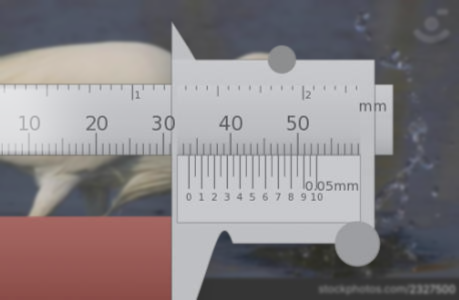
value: 33.8,mm
